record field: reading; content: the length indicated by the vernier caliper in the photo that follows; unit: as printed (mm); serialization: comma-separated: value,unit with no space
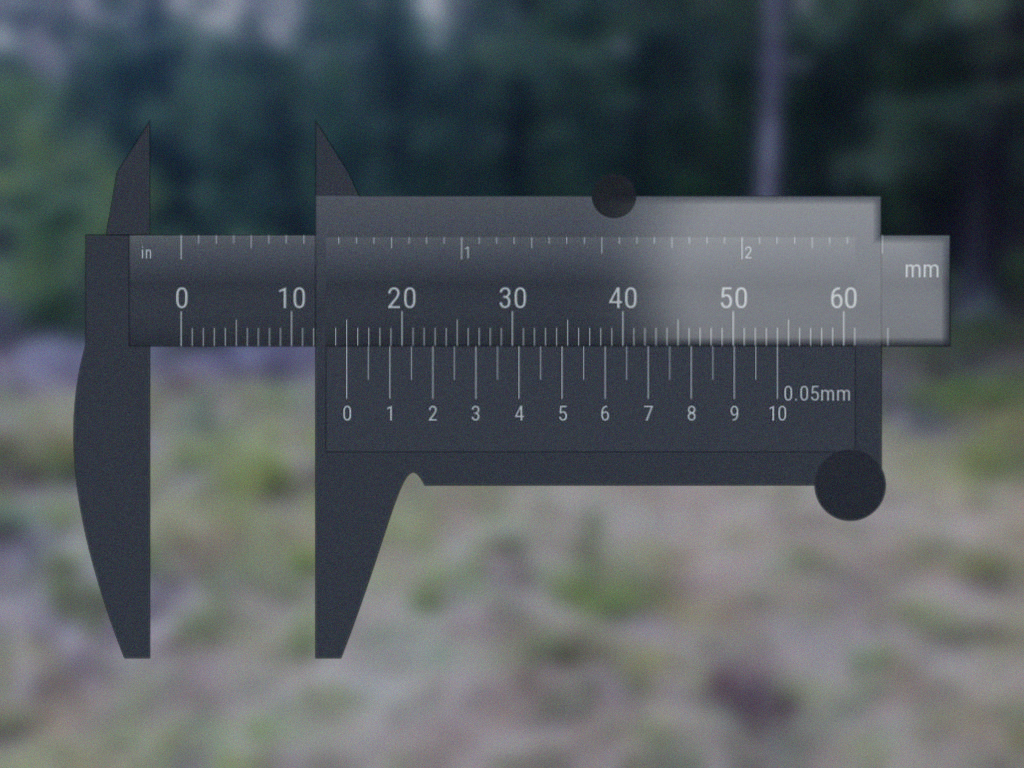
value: 15.0,mm
